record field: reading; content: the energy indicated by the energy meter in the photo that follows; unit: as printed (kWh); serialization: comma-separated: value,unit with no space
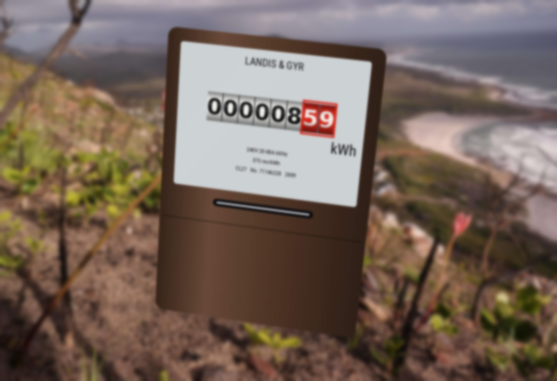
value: 8.59,kWh
